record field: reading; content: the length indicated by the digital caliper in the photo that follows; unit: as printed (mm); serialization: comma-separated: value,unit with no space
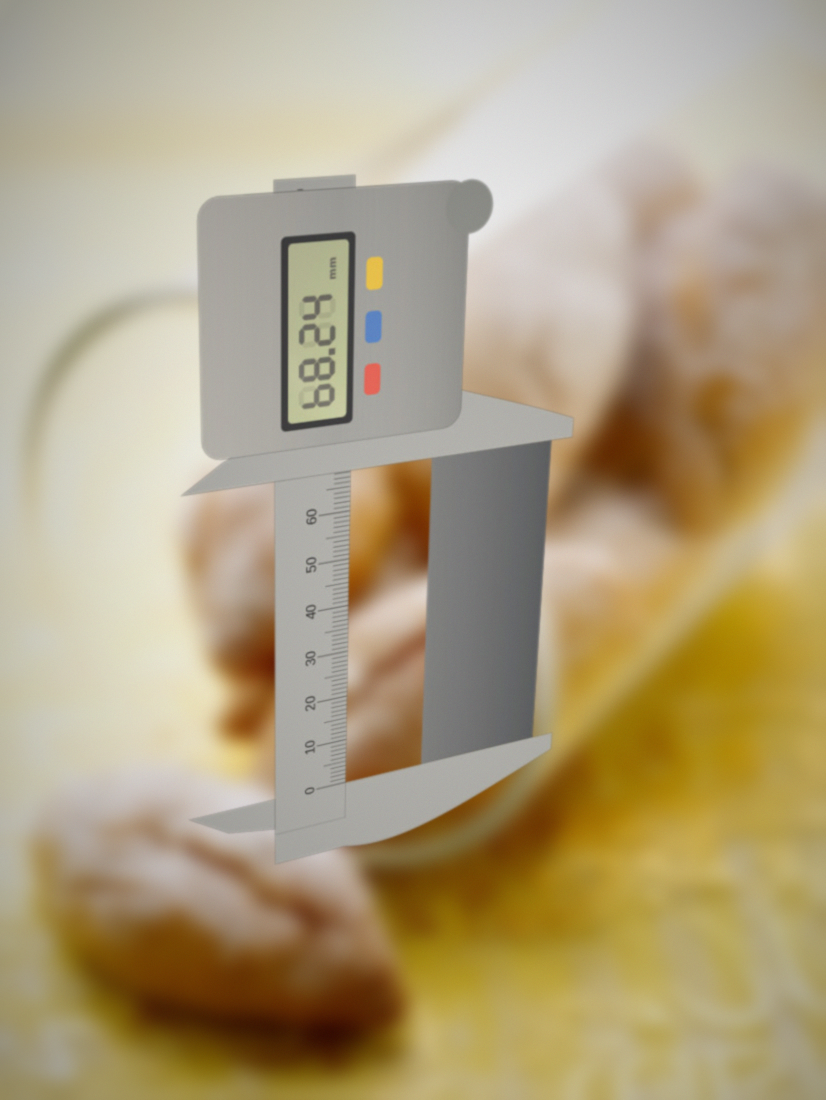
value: 68.24,mm
